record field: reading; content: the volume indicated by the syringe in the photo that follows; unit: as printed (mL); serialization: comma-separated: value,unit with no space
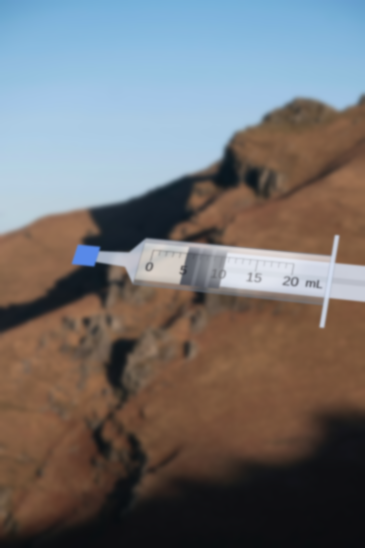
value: 5,mL
